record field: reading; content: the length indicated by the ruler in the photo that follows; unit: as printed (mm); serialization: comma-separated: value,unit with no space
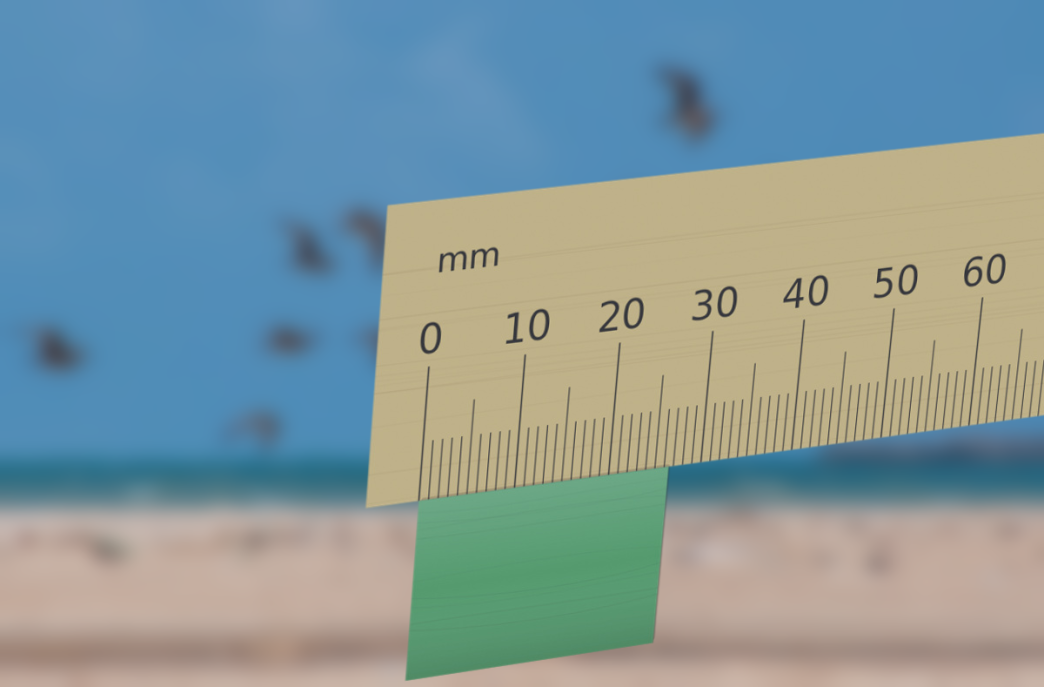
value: 26.5,mm
